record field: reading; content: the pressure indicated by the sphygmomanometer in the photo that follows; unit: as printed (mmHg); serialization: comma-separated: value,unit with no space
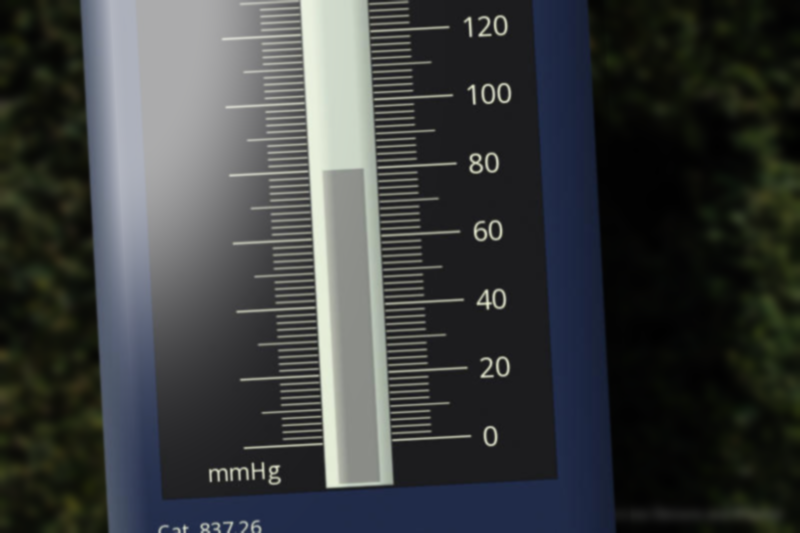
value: 80,mmHg
